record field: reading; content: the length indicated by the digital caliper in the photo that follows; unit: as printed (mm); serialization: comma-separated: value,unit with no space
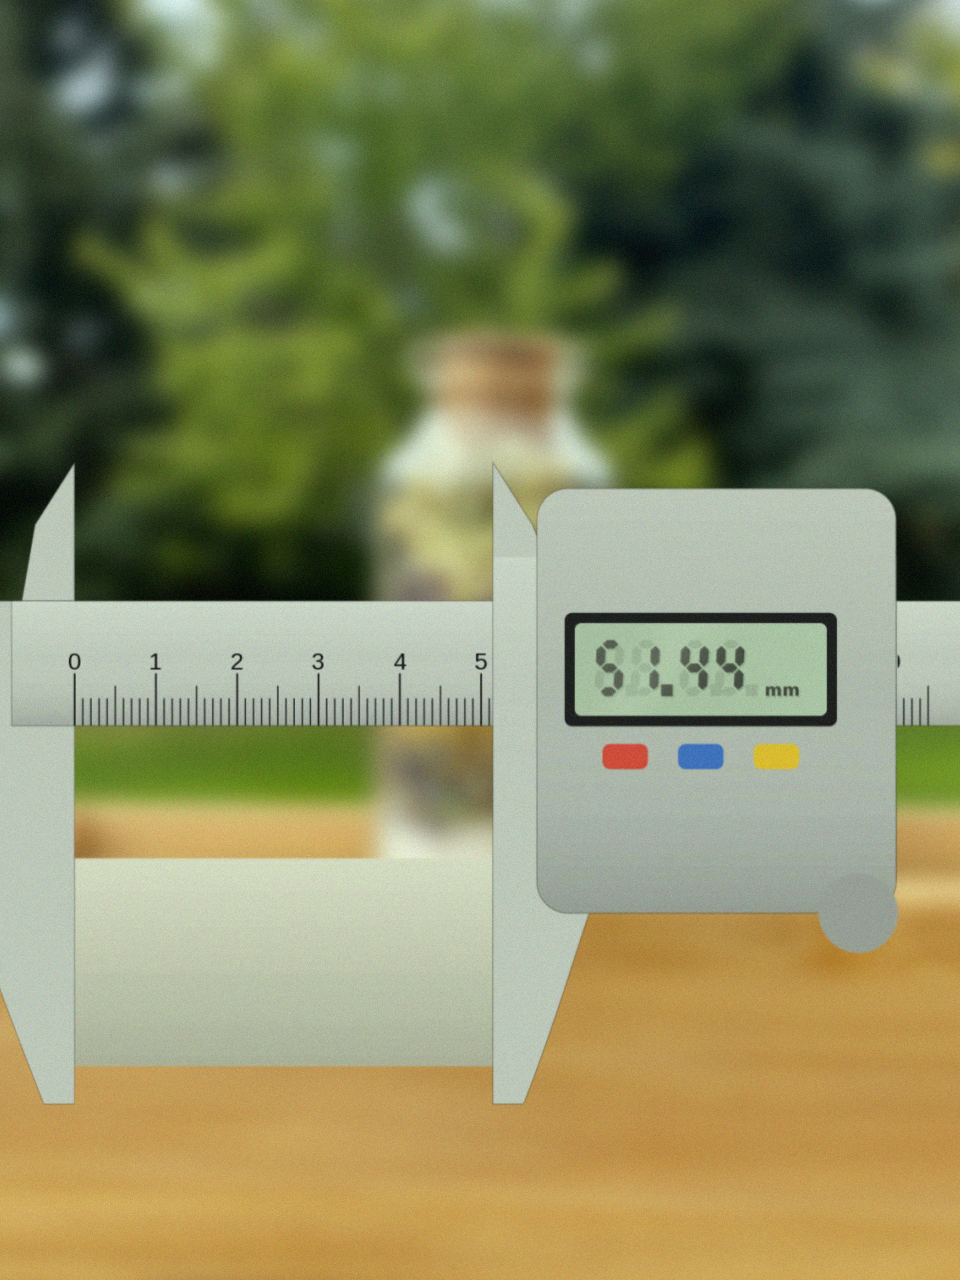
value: 51.44,mm
